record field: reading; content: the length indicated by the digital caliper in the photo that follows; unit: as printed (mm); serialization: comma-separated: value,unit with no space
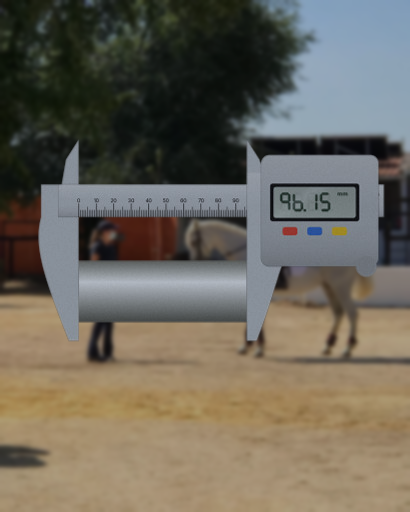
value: 96.15,mm
